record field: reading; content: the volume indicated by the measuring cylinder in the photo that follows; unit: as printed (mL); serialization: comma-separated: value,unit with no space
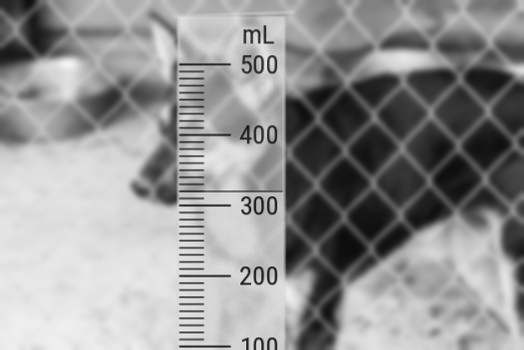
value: 320,mL
